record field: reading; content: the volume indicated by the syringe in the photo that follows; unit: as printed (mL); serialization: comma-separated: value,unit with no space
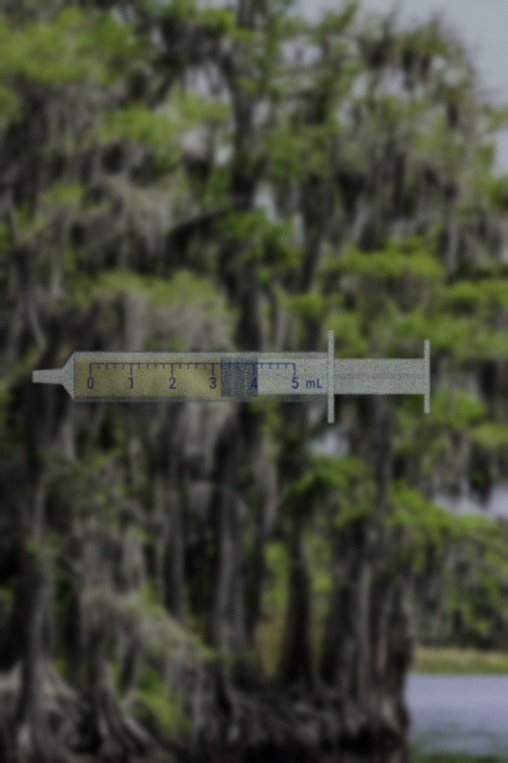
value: 3.2,mL
